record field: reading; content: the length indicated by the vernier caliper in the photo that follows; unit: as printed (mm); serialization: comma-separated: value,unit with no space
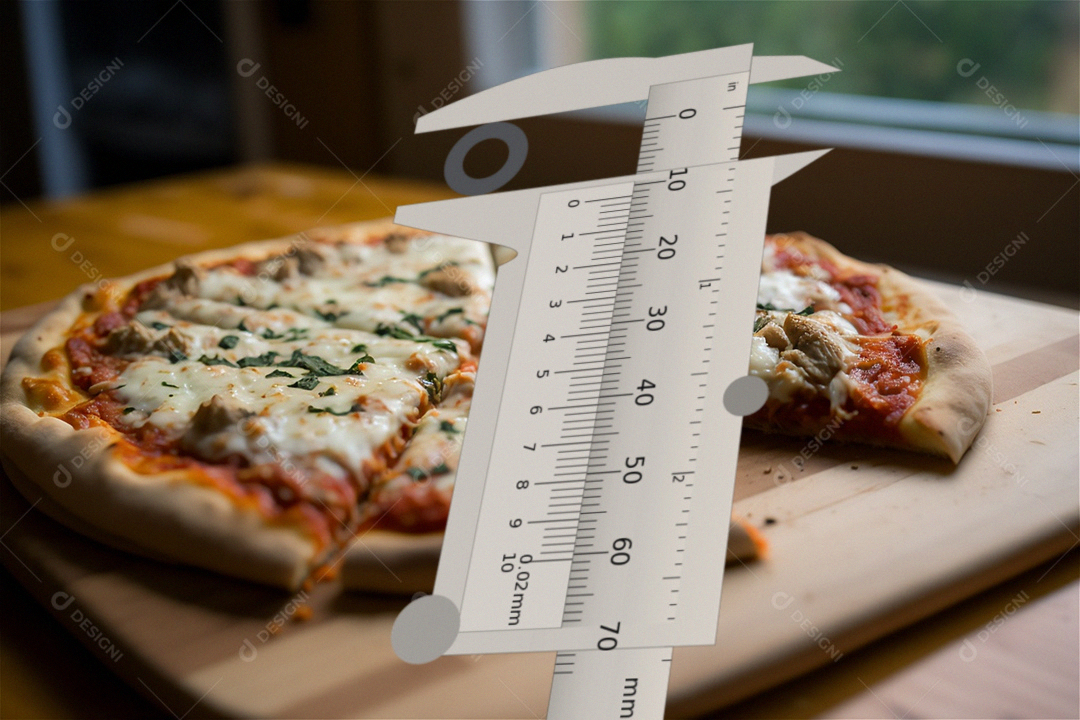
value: 11.6,mm
